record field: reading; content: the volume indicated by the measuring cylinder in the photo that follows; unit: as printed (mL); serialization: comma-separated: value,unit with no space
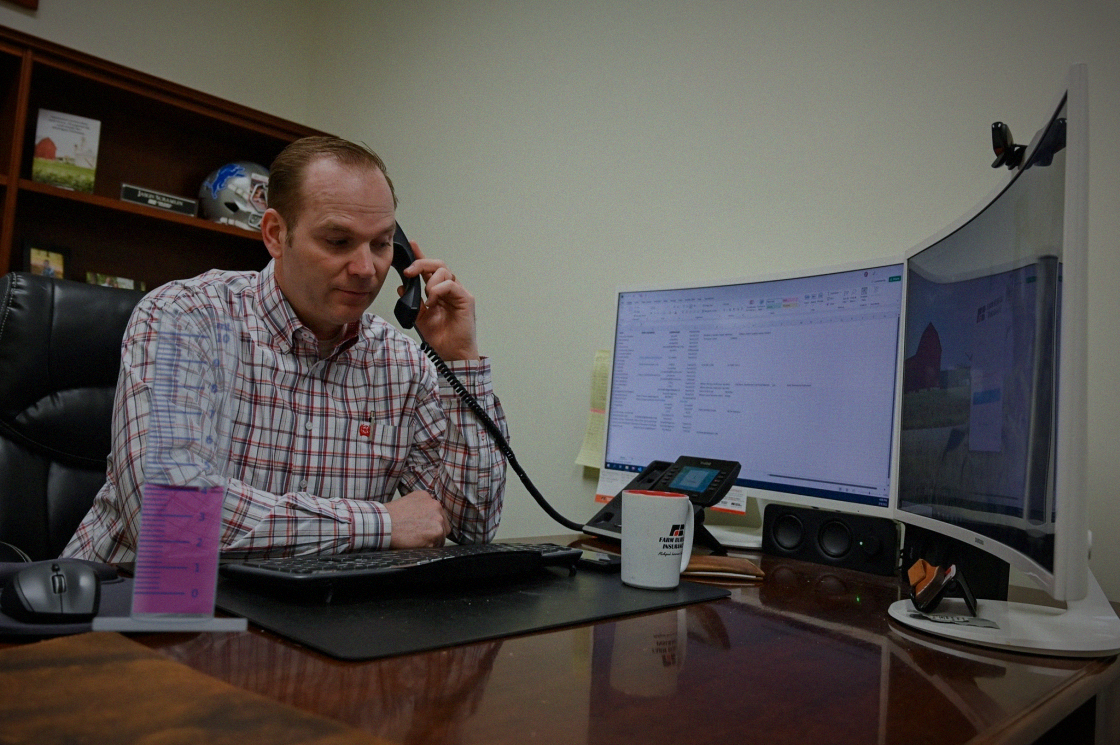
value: 4,mL
